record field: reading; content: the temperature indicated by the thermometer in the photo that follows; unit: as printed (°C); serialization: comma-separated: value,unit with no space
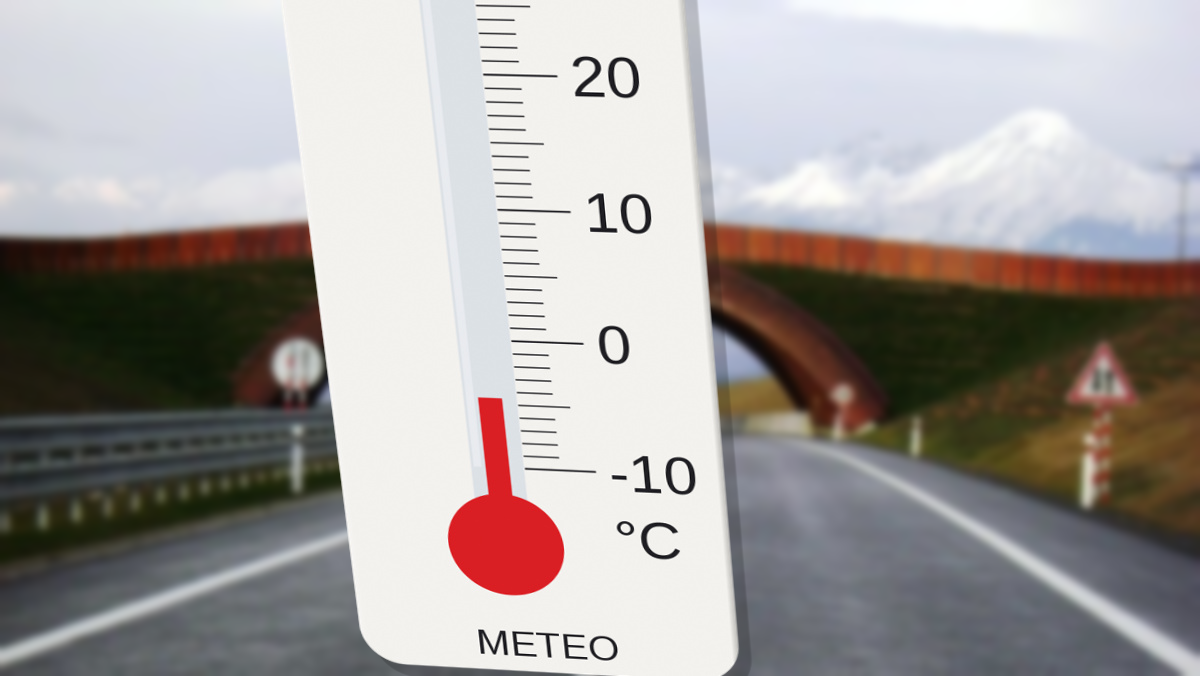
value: -4.5,°C
